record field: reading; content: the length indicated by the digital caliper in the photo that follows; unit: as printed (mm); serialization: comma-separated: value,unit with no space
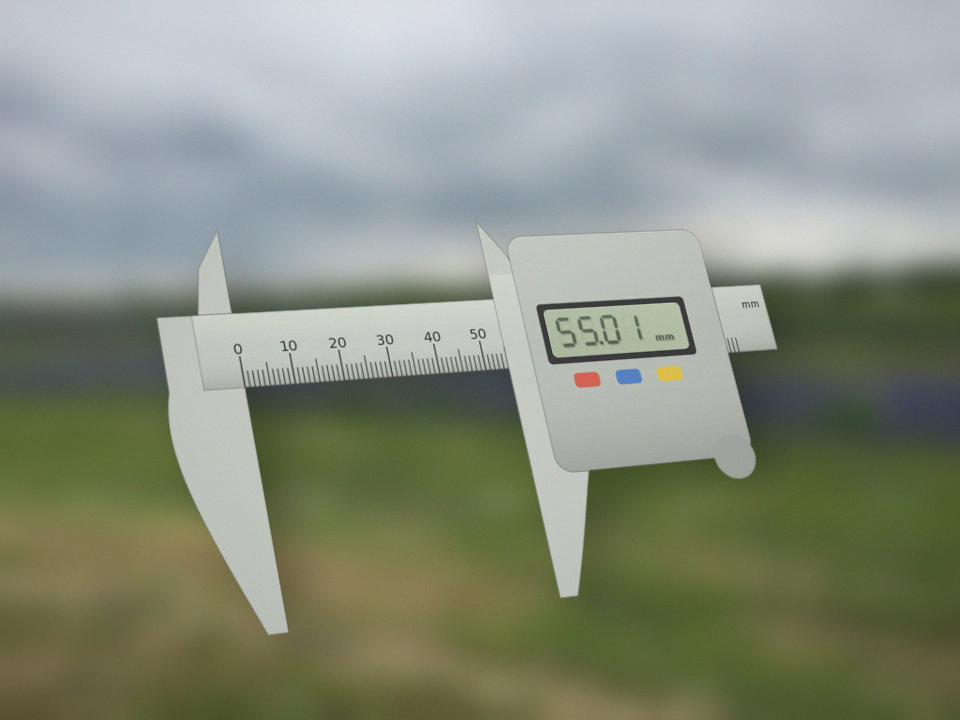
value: 55.01,mm
